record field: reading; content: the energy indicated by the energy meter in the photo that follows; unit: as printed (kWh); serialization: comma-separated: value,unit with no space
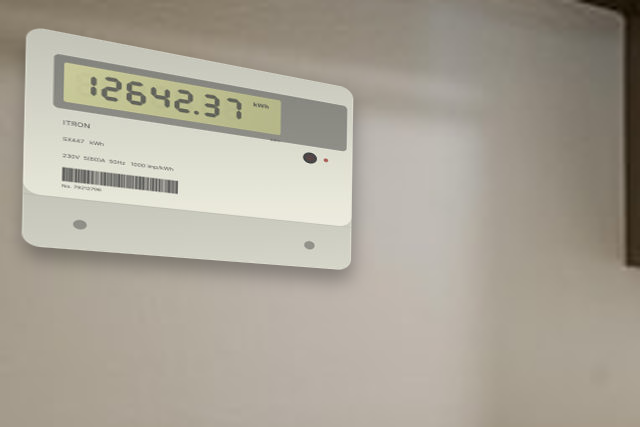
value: 12642.37,kWh
